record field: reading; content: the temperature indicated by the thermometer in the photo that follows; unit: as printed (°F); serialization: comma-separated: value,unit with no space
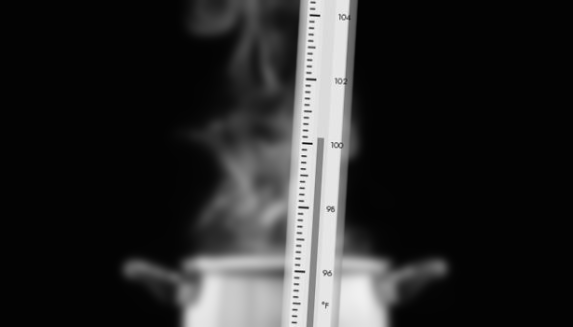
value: 100.2,°F
